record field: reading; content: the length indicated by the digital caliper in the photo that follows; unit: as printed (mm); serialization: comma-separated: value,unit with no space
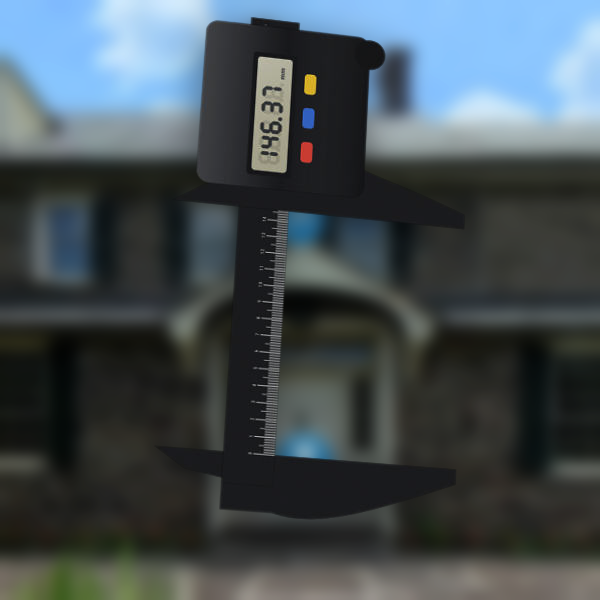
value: 146.37,mm
